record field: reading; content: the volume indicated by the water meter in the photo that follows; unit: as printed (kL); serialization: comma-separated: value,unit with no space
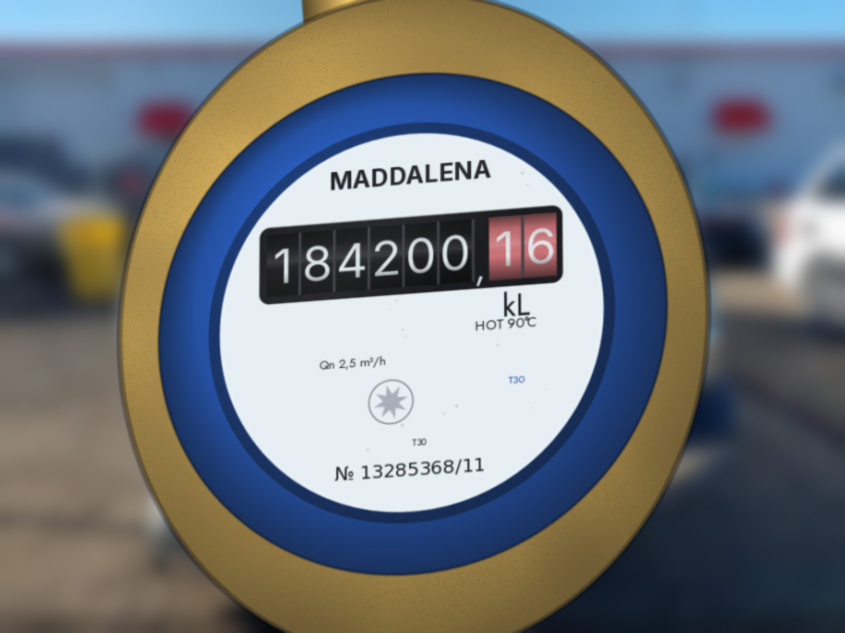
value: 184200.16,kL
